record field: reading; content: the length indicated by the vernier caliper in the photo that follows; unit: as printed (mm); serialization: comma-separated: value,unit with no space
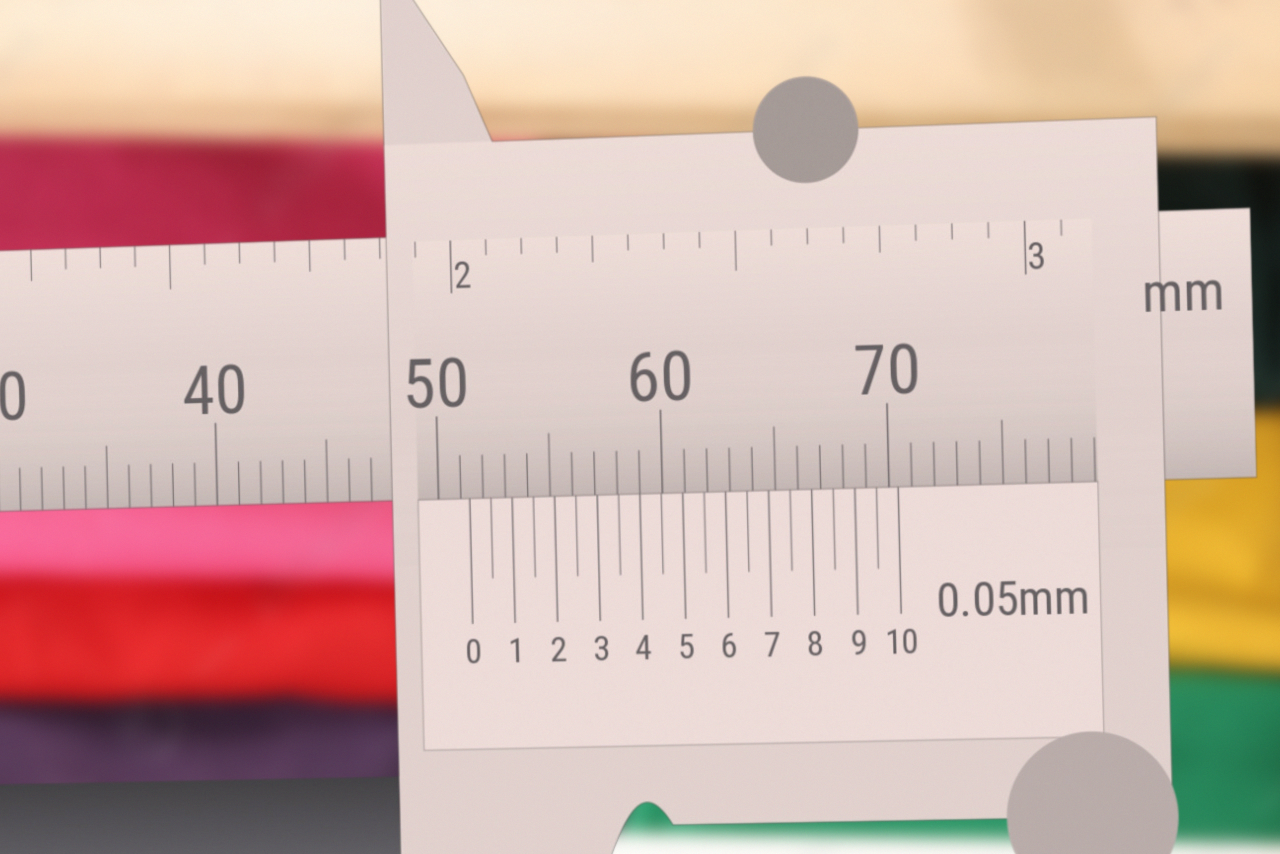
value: 51.4,mm
